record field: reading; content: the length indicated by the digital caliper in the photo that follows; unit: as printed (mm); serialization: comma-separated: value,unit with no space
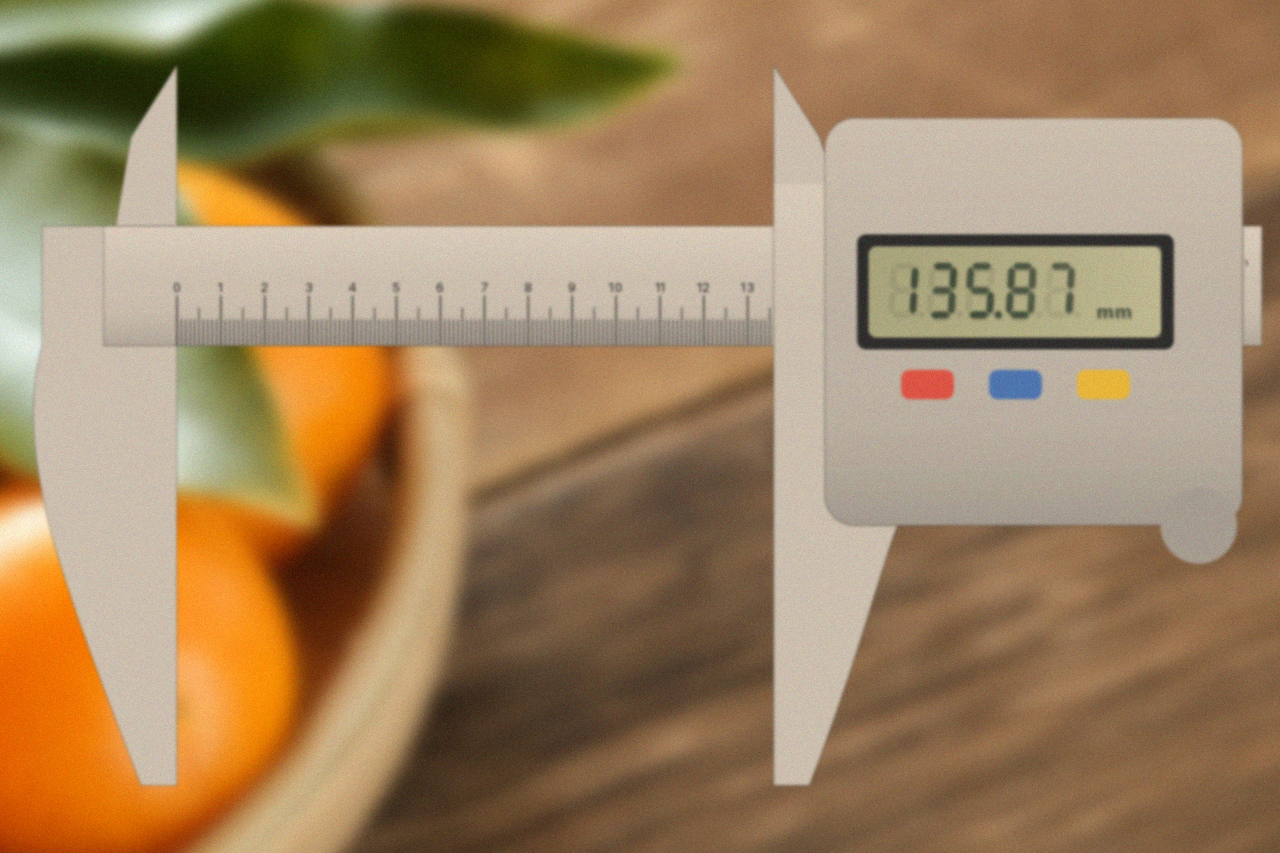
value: 135.87,mm
